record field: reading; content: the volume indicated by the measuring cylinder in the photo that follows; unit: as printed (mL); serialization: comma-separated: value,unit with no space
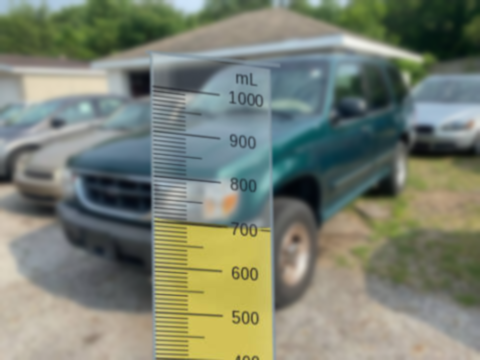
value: 700,mL
